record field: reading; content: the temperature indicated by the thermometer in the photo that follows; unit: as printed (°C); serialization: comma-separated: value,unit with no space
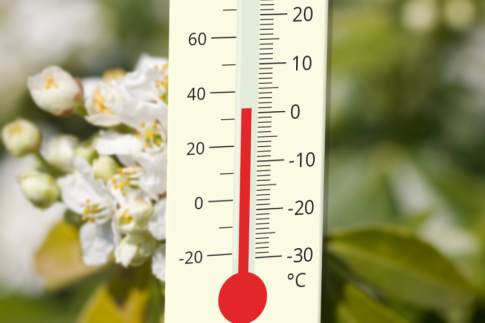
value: 1,°C
